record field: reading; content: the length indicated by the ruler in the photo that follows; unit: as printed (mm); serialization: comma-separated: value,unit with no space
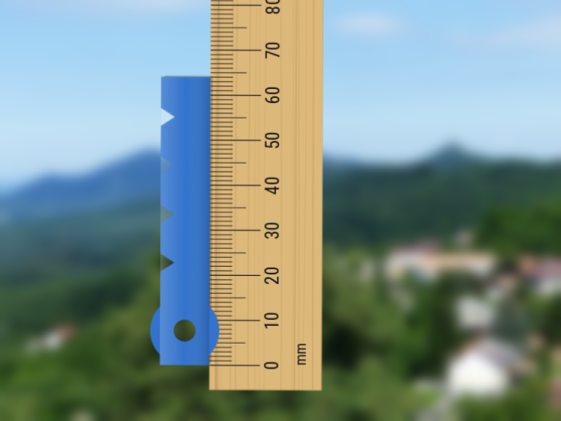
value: 64,mm
